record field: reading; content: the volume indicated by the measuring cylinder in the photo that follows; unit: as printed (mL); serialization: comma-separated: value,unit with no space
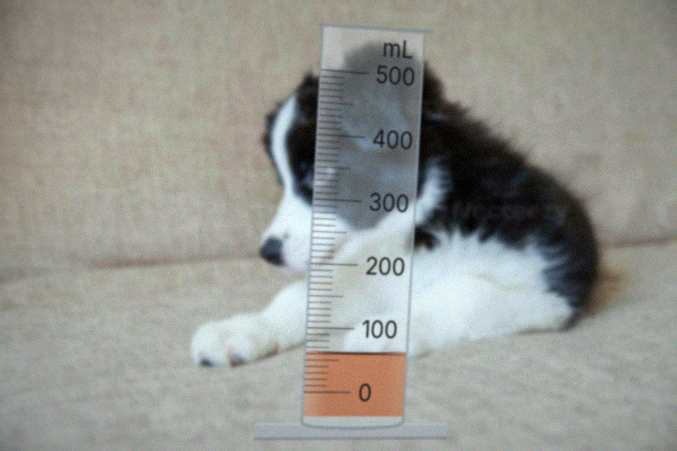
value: 60,mL
